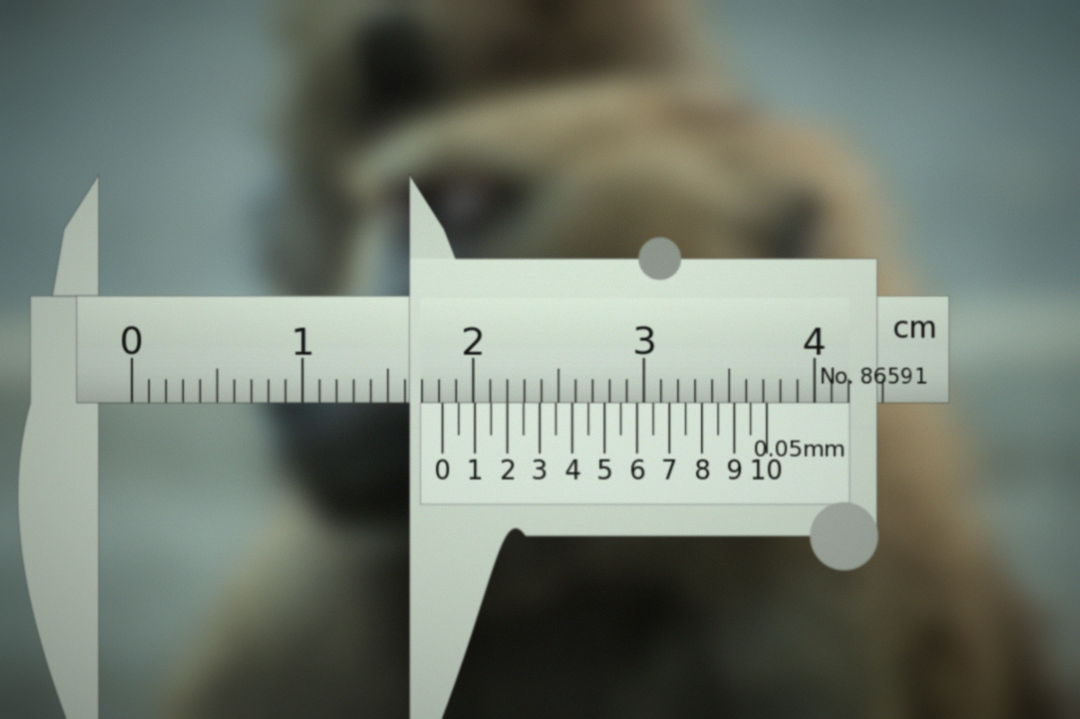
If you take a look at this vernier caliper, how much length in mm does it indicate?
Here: 18.2 mm
